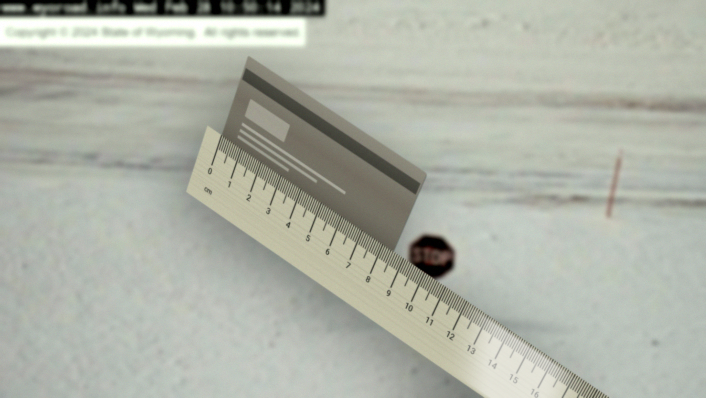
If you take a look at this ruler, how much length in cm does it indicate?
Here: 8.5 cm
